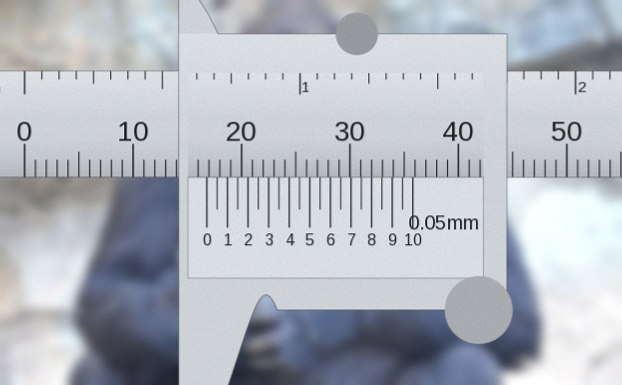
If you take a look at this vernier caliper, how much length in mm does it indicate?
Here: 16.8 mm
